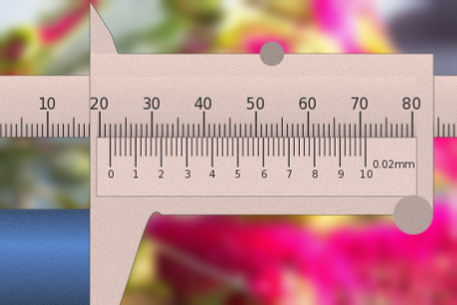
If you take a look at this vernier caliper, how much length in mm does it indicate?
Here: 22.0 mm
